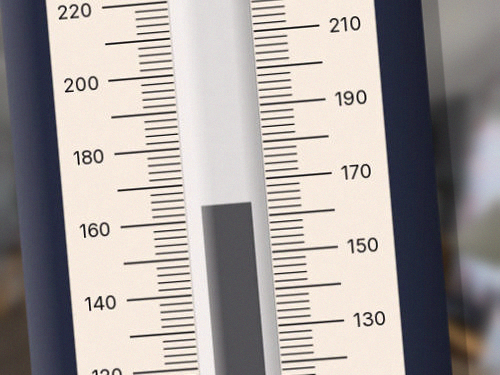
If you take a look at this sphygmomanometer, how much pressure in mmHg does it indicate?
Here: 164 mmHg
